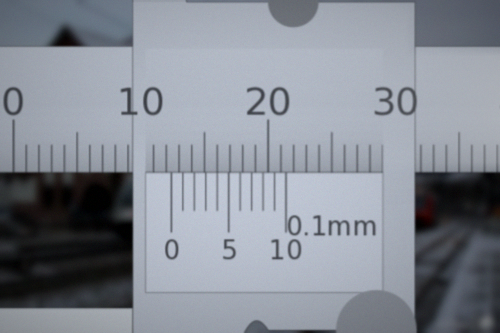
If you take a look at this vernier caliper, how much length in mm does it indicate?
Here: 12.4 mm
